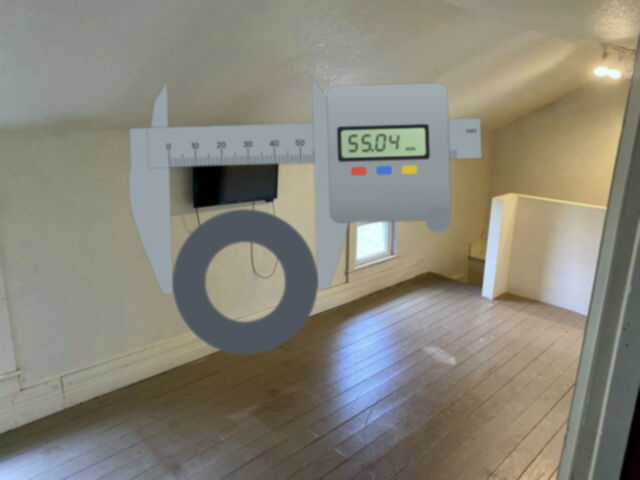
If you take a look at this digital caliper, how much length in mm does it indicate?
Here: 55.04 mm
